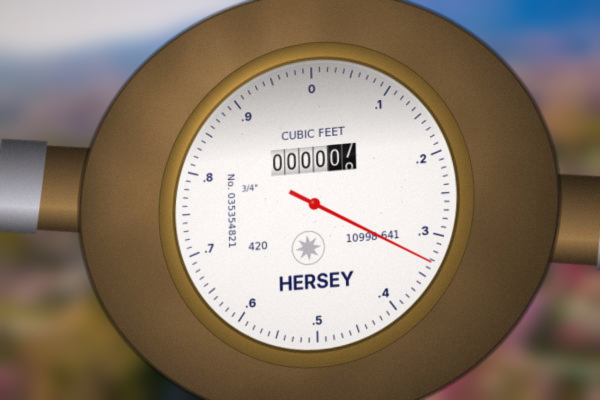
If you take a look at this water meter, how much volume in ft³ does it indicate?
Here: 7.33 ft³
